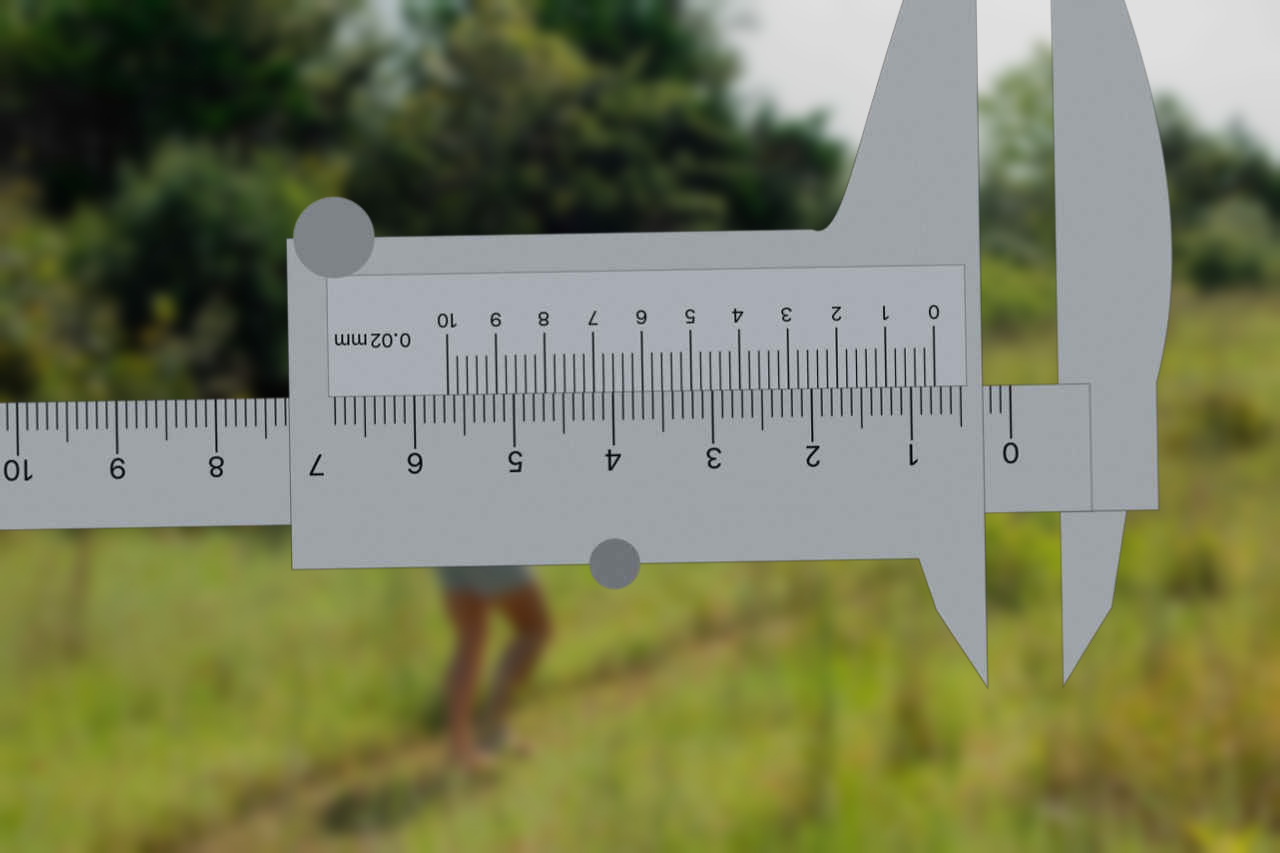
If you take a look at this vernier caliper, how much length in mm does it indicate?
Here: 7.6 mm
